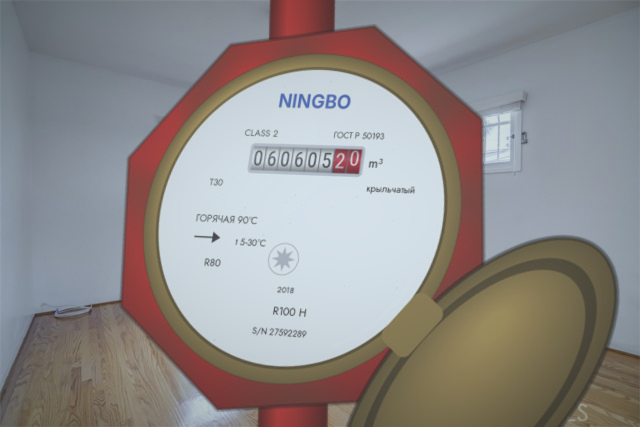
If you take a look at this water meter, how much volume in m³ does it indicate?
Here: 60605.20 m³
